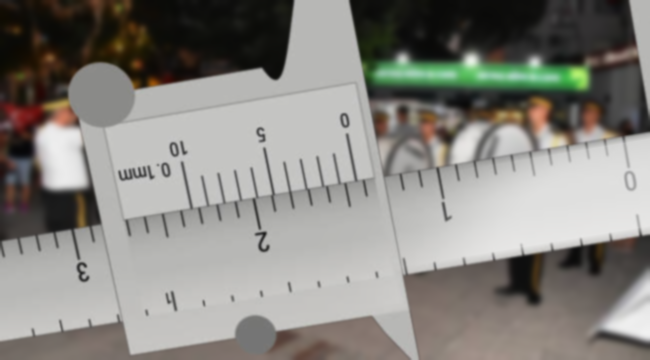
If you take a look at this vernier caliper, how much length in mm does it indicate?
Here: 14.4 mm
